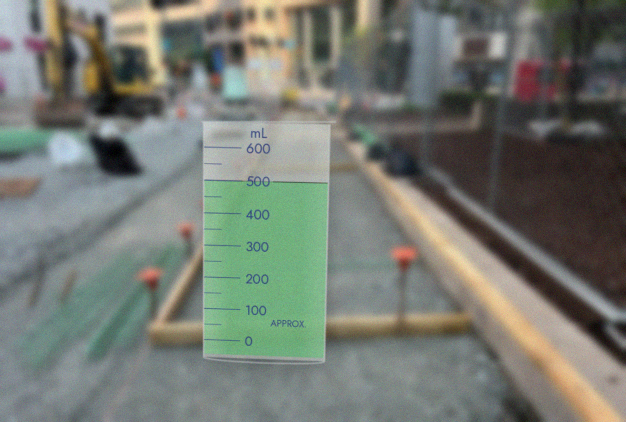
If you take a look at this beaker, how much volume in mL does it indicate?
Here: 500 mL
